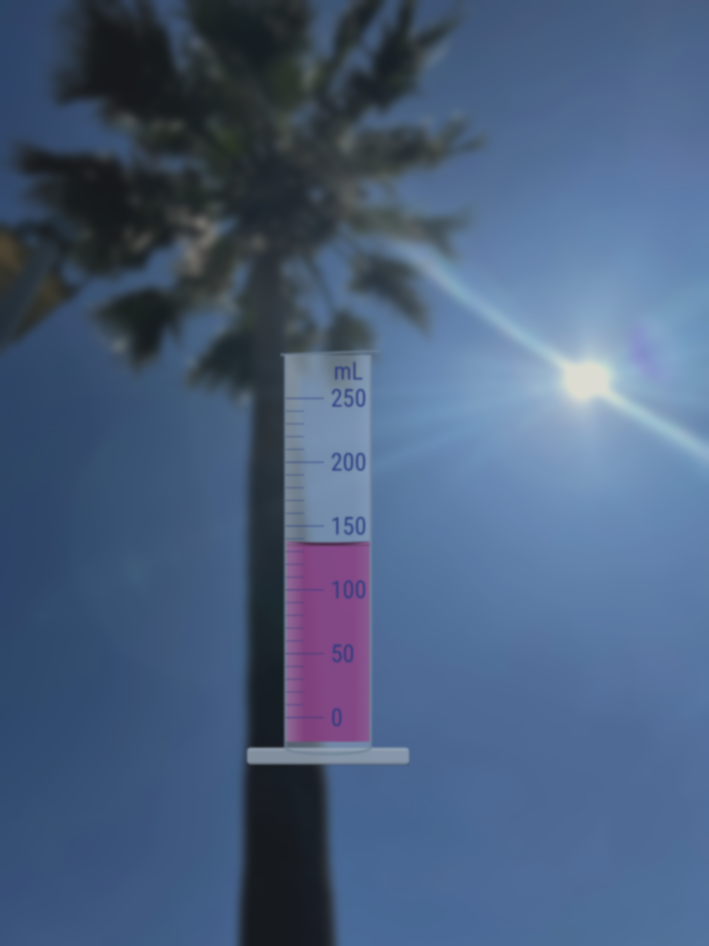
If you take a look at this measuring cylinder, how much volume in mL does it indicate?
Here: 135 mL
